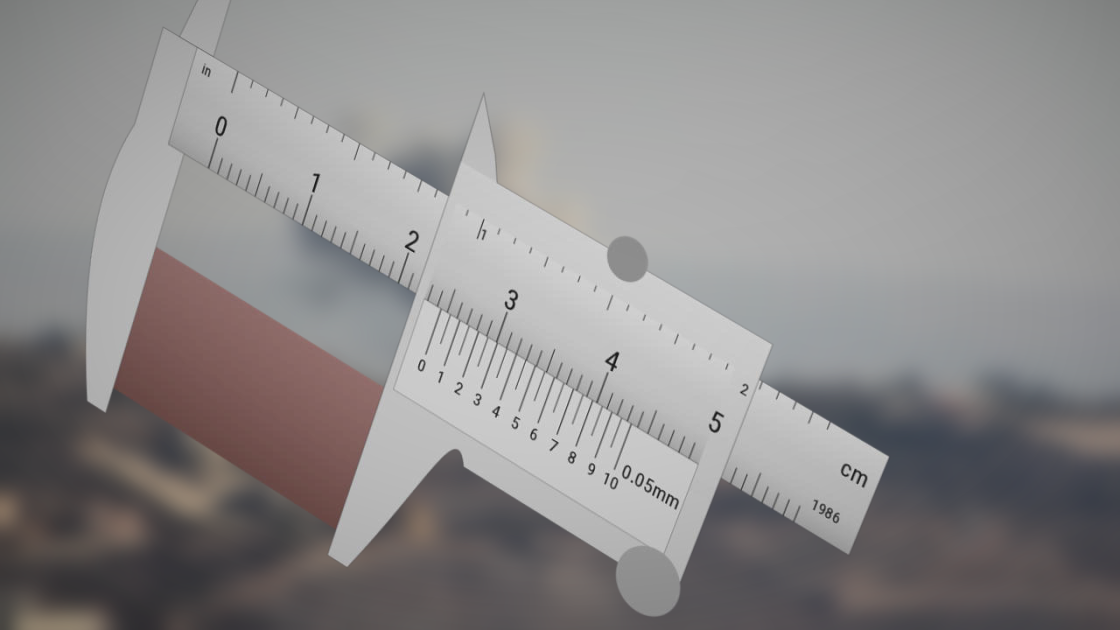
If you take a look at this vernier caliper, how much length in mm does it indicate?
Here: 24.4 mm
